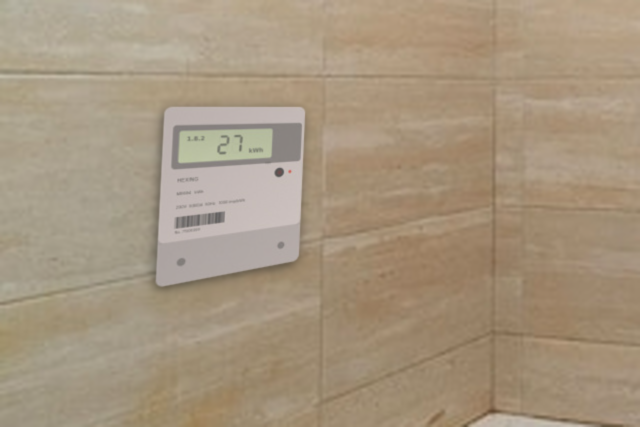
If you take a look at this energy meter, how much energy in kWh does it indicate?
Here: 27 kWh
